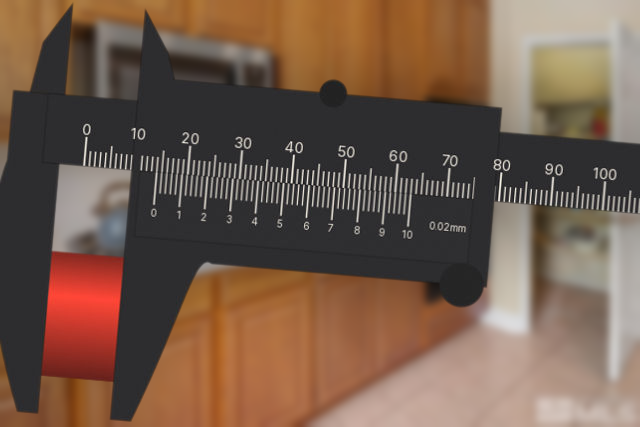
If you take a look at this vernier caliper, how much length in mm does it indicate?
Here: 14.0 mm
